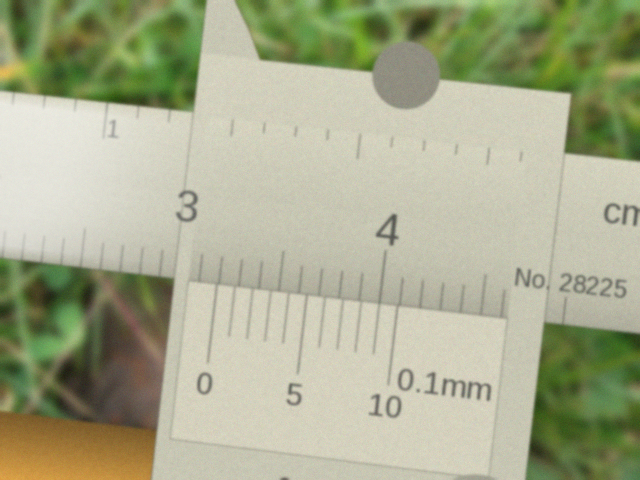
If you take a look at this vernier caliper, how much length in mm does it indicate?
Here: 31.9 mm
